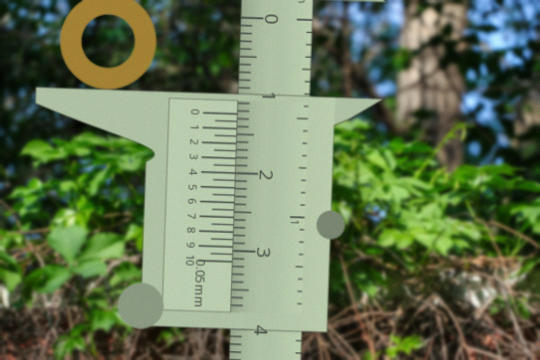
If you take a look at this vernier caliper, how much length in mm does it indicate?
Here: 12.4 mm
